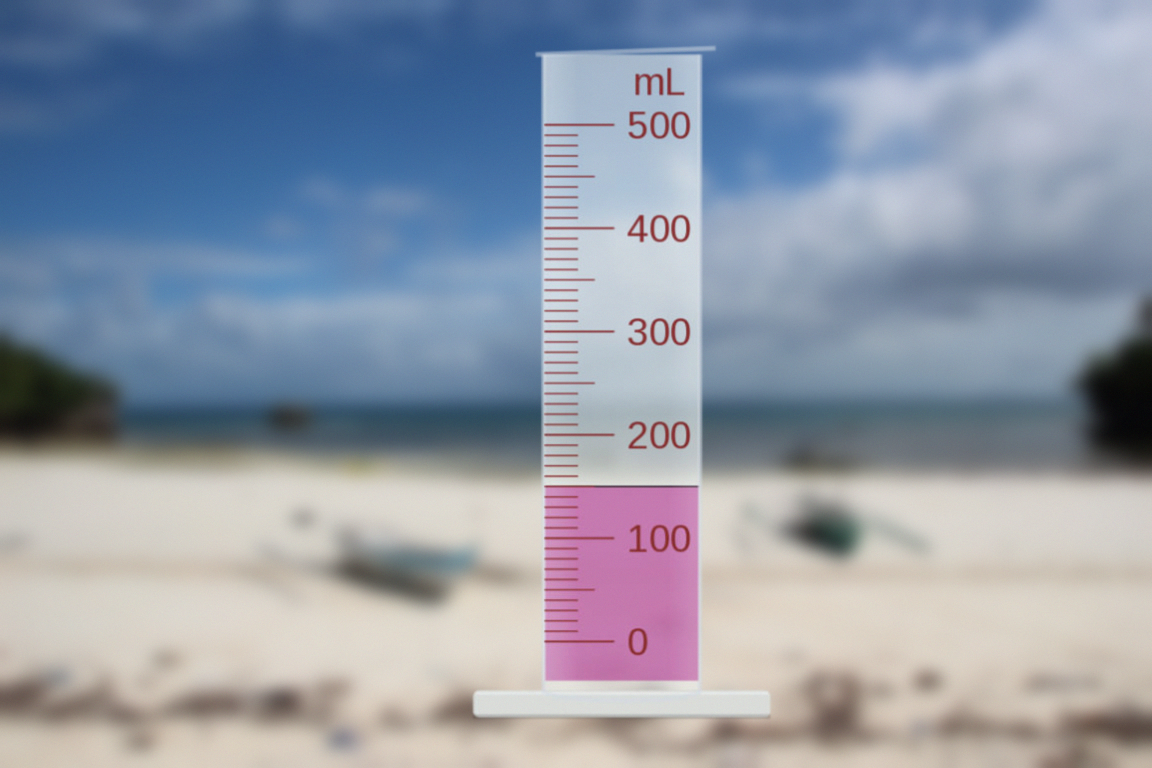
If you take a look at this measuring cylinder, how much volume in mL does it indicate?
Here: 150 mL
